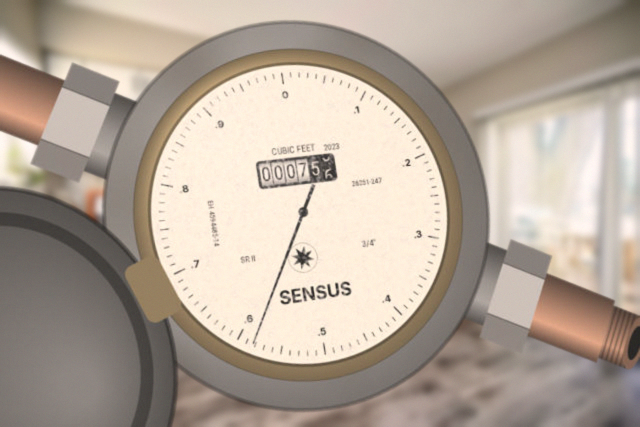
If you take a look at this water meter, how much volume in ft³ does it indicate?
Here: 755.58 ft³
